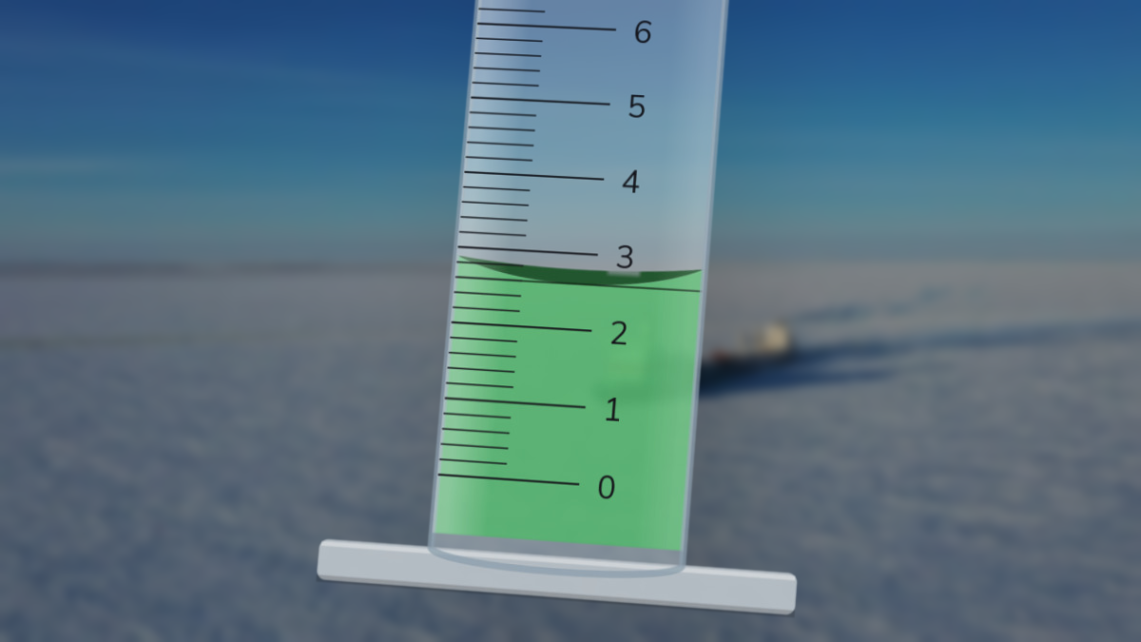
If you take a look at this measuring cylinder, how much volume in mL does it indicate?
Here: 2.6 mL
